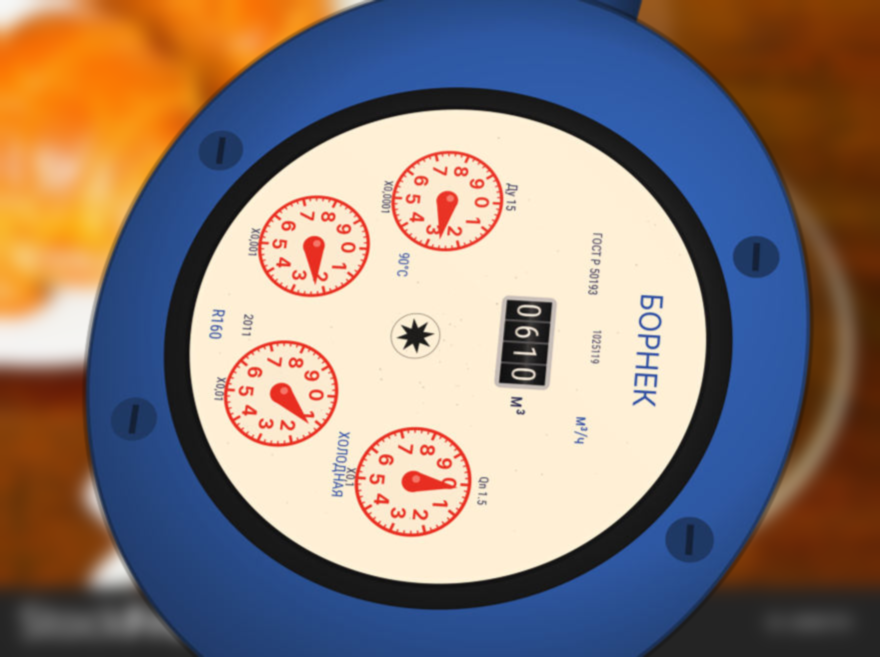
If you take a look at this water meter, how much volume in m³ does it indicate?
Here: 610.0122 m³
